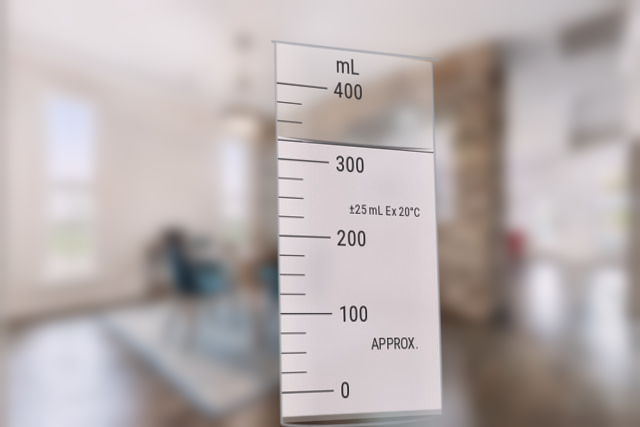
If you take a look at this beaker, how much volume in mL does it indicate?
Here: 325 mL
